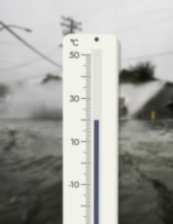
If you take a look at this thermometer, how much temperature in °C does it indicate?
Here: 20 °C
